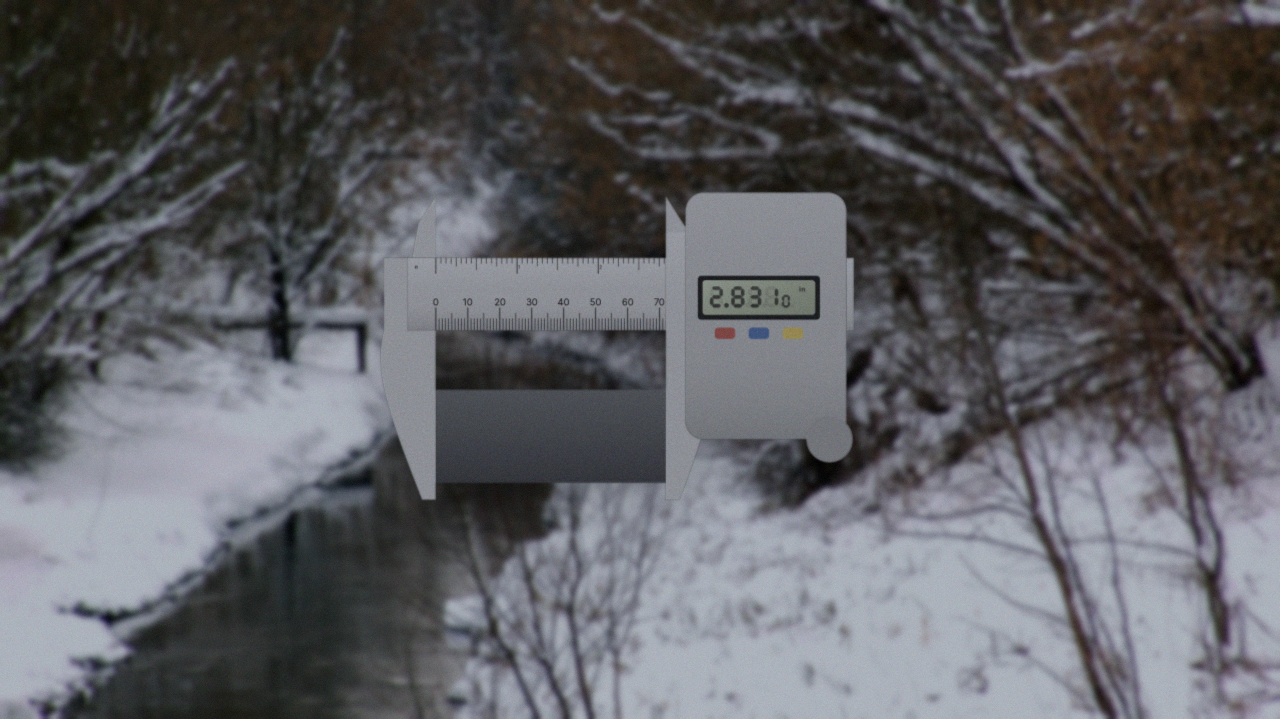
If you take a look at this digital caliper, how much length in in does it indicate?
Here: 2.8310 in
